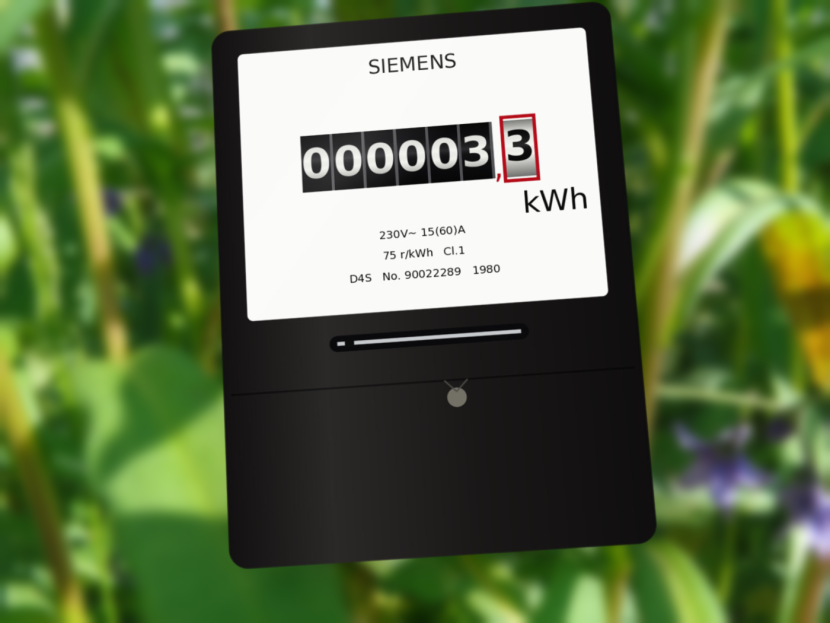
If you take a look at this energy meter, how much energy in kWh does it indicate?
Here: 3.3 kWh
